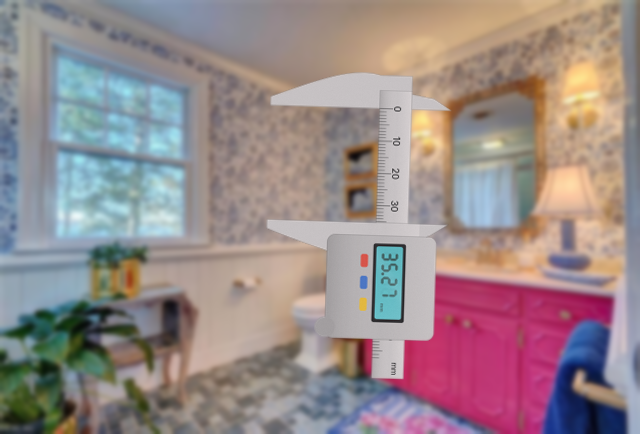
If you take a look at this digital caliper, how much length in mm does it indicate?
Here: 35.27 mm
